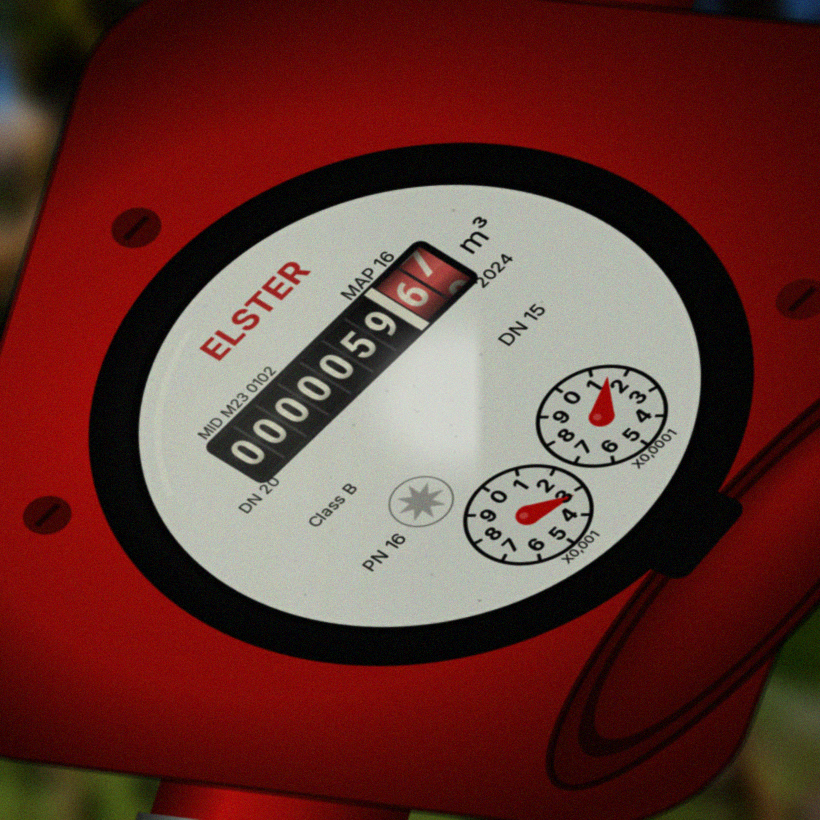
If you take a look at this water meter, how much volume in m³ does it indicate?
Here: 59.6731 m³
